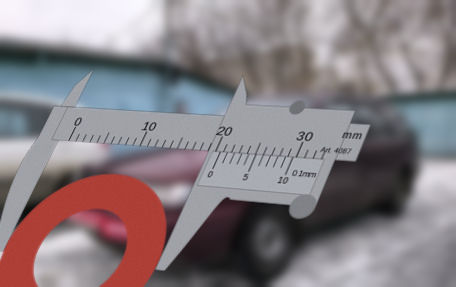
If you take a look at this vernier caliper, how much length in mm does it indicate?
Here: 20.6 mm
